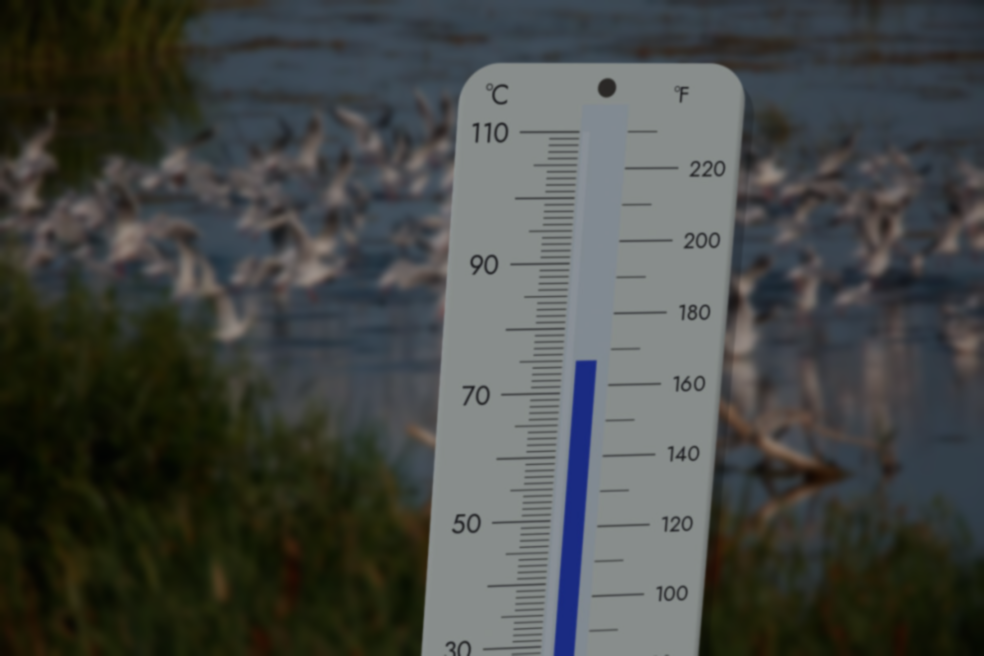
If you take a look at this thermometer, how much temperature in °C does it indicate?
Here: 75 °C
